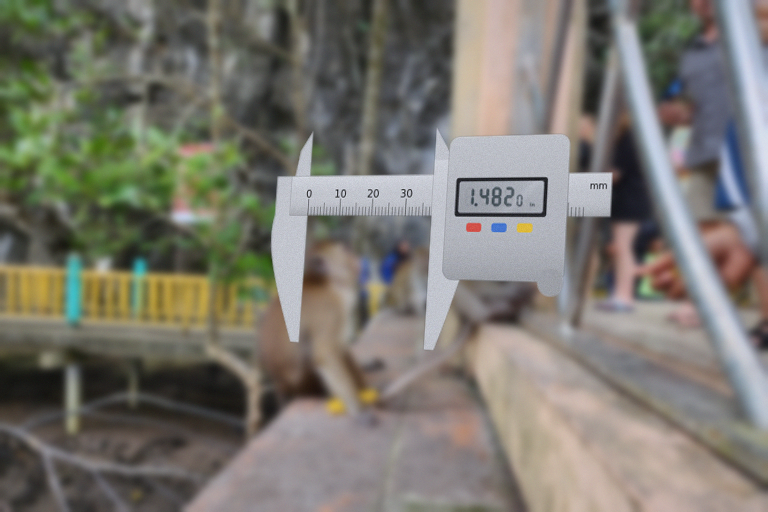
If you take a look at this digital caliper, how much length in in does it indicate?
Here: 1.4820 in
